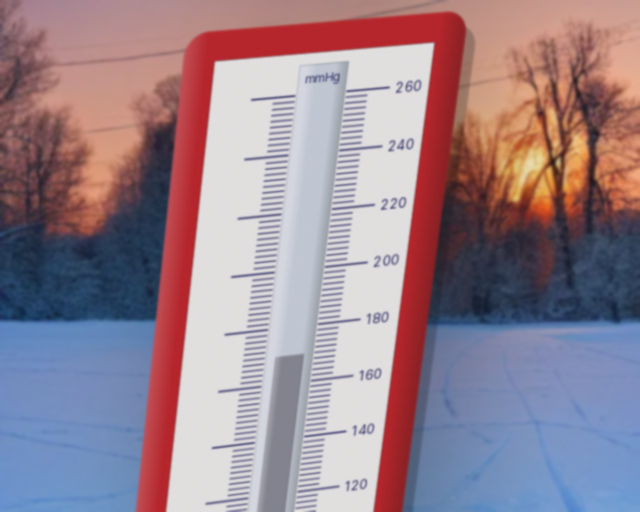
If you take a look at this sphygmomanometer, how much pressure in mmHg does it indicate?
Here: 170 mmHg
